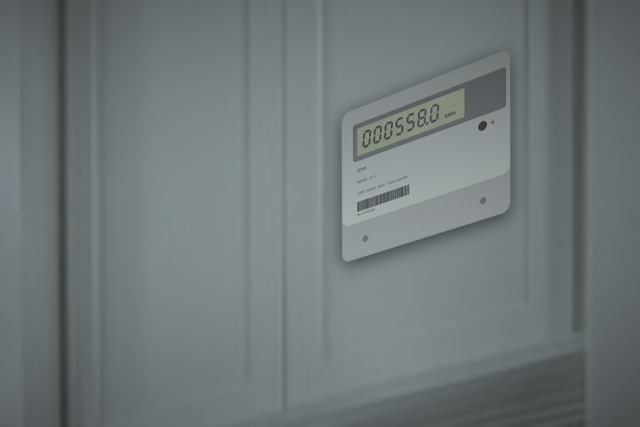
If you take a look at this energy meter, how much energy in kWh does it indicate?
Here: 558.0 kWh
